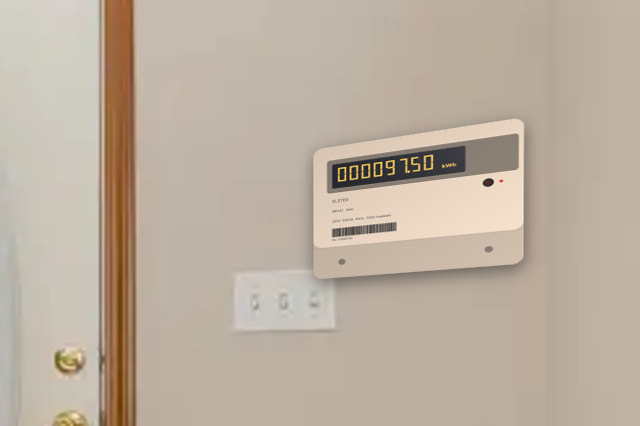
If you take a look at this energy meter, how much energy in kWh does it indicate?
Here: 97.50 kWh
